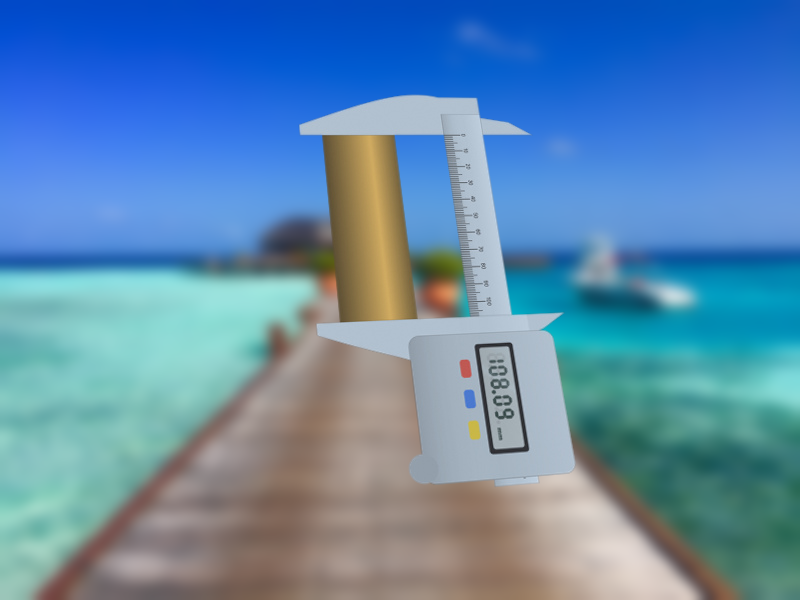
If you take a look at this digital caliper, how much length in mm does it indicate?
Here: 108.09 mm
